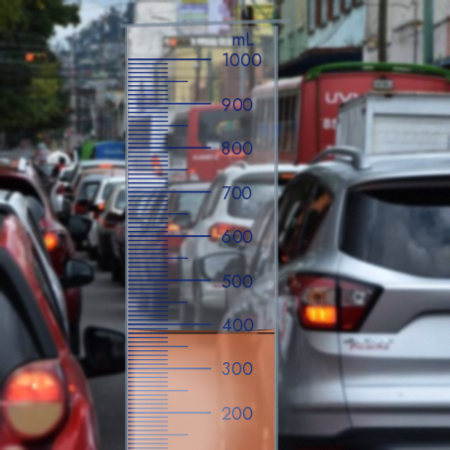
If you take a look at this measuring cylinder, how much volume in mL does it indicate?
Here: 380 mL
